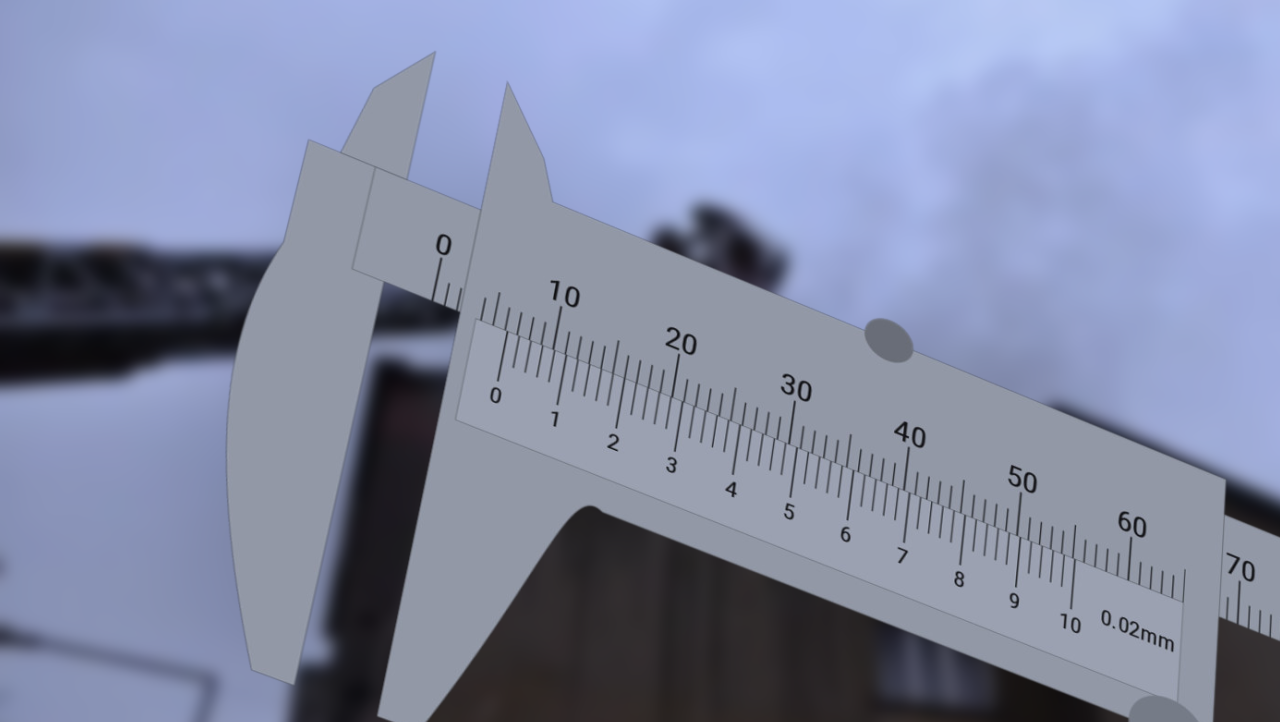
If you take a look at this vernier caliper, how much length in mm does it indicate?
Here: 6.2 mm
